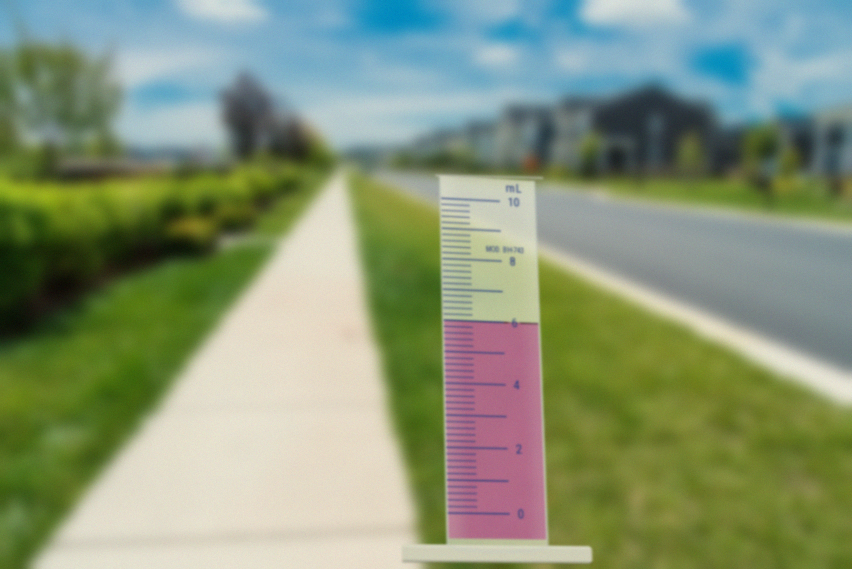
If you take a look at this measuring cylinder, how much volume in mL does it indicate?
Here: 6 mL
